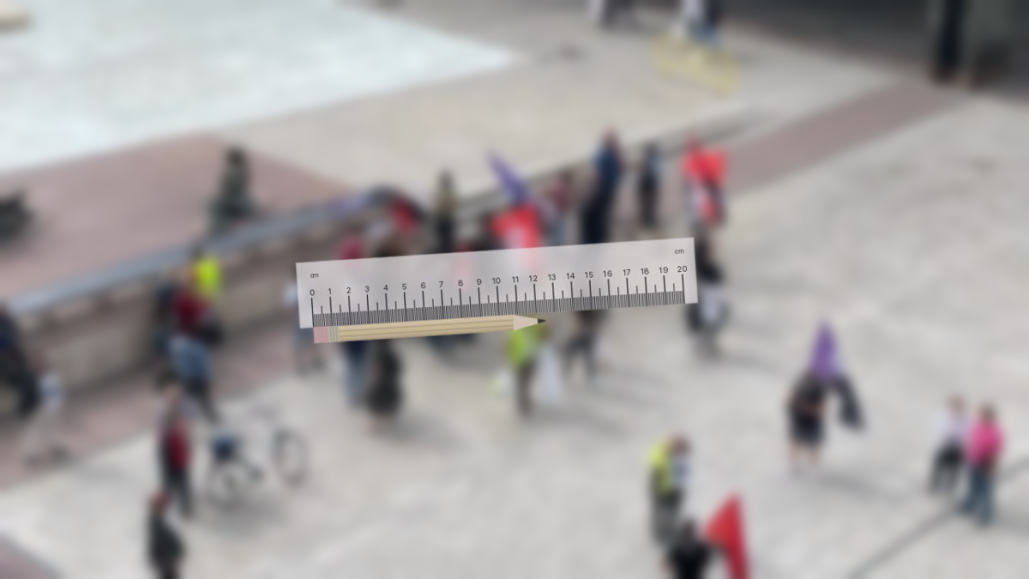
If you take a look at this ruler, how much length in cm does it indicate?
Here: 12.5 cm
